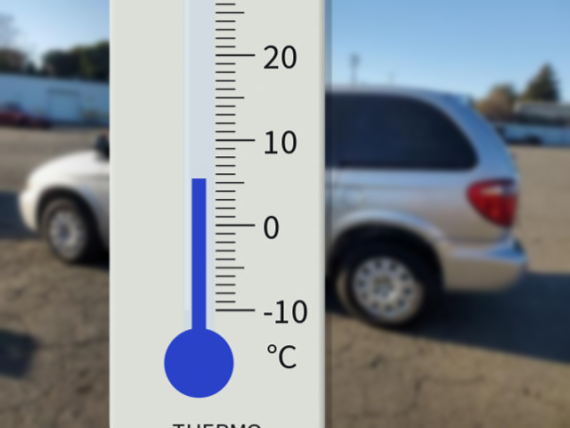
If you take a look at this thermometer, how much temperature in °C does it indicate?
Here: 5.5 °C
